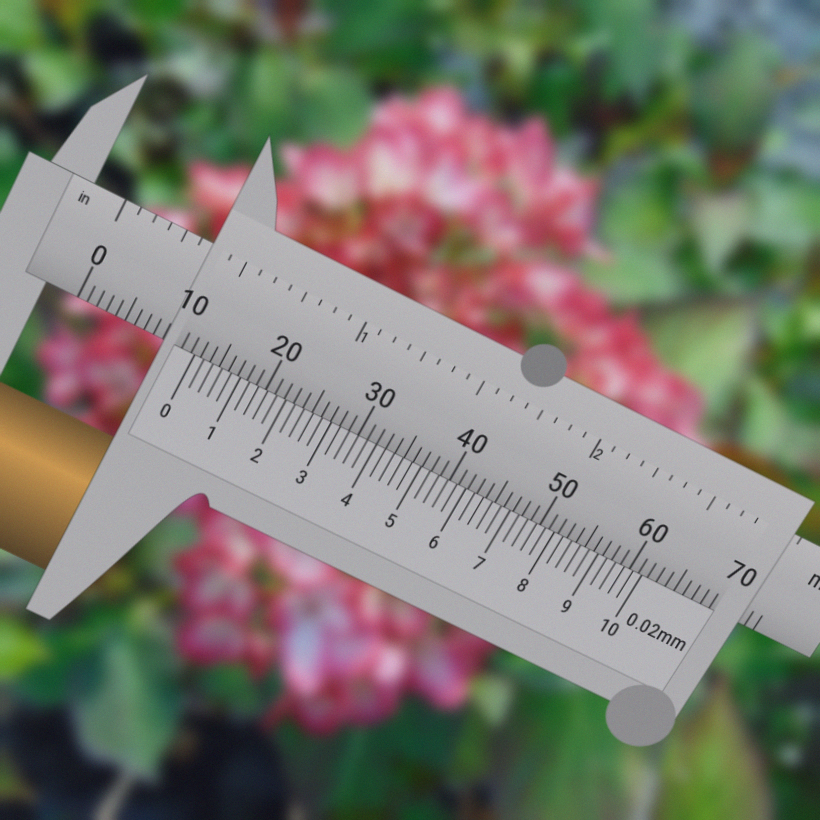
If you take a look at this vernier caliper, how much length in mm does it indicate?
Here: 12.4 mm
